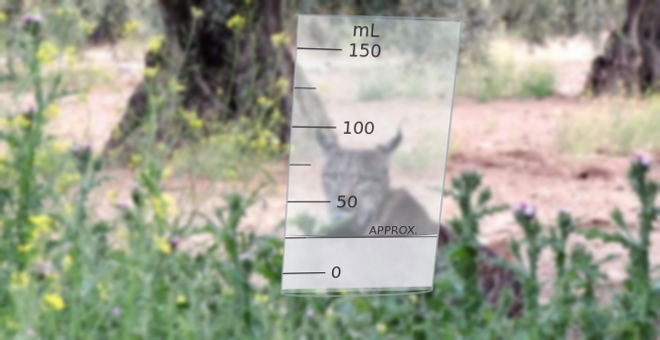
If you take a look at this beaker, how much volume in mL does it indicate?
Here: 25 mL
